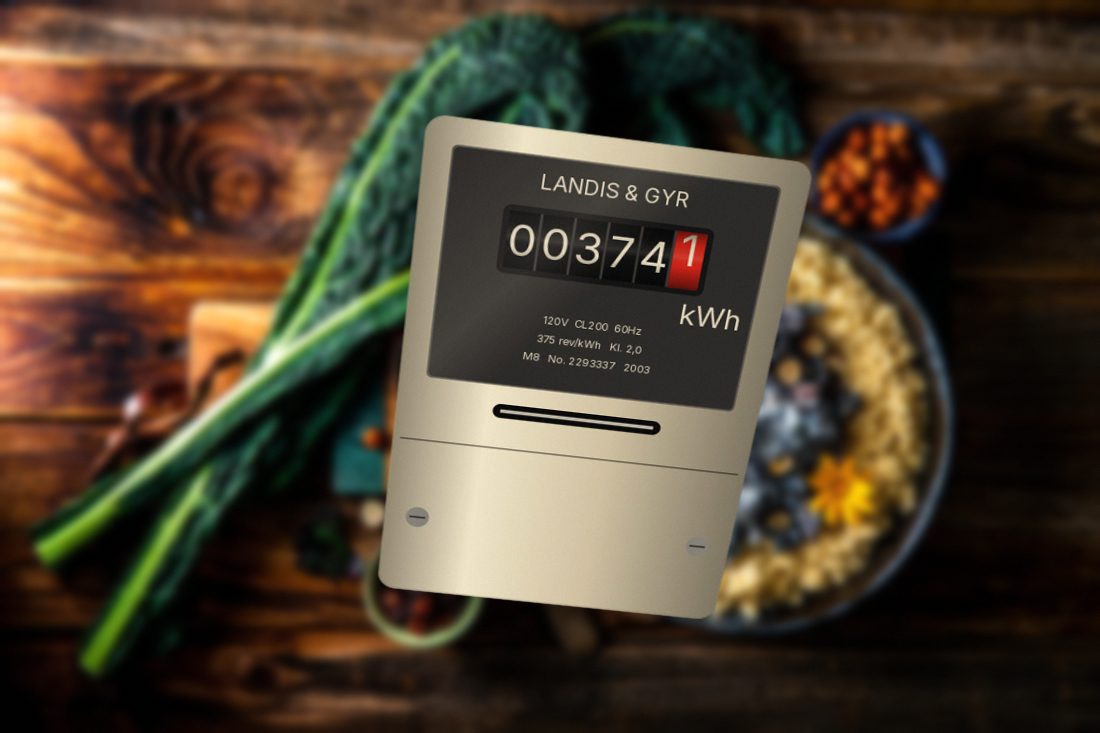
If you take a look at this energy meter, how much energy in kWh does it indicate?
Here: 374.1 kWh
